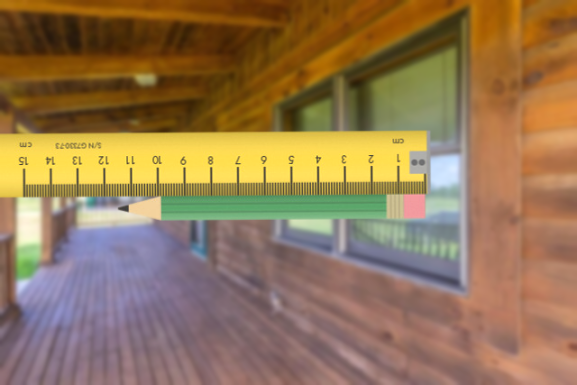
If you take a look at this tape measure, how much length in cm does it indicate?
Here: 11.5 cm
